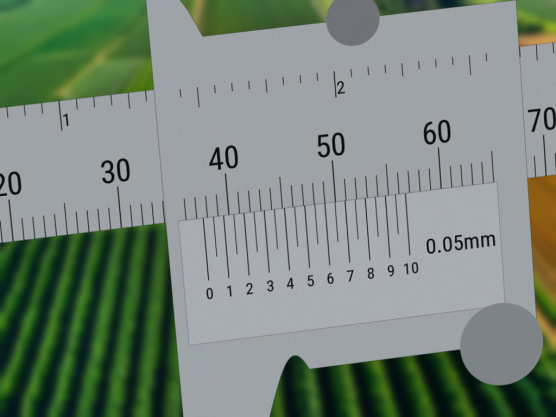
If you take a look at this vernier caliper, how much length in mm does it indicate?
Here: 37.6 mm
